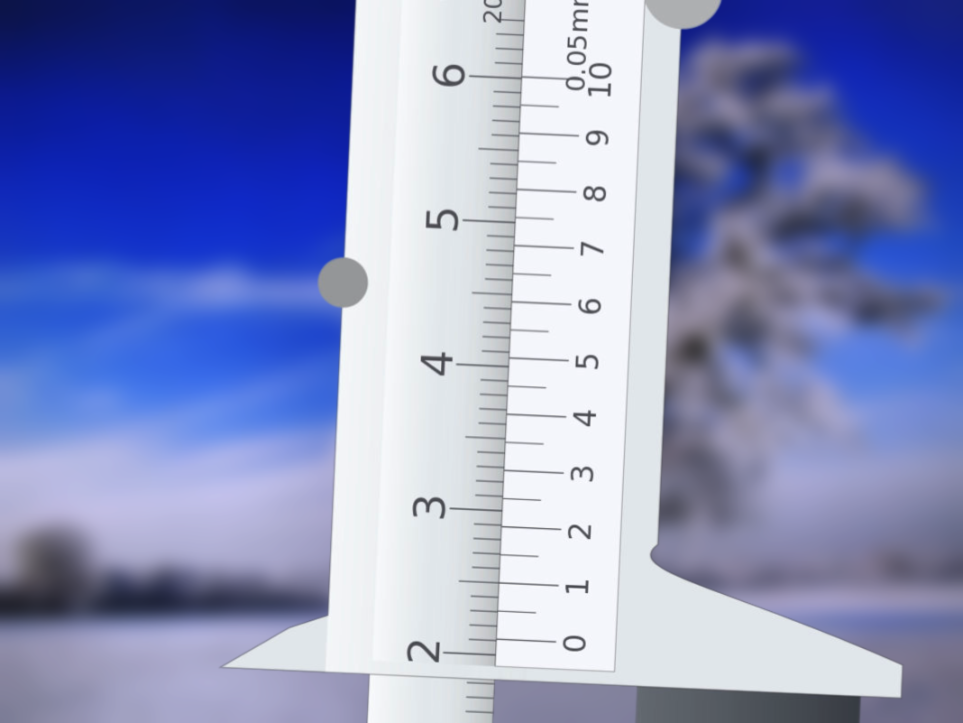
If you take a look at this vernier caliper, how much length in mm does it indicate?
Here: 21.1 mm
